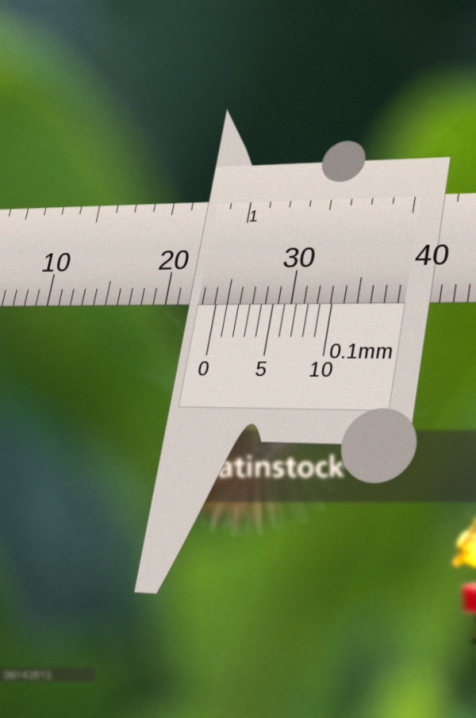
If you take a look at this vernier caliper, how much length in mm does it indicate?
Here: 24.1 mm
